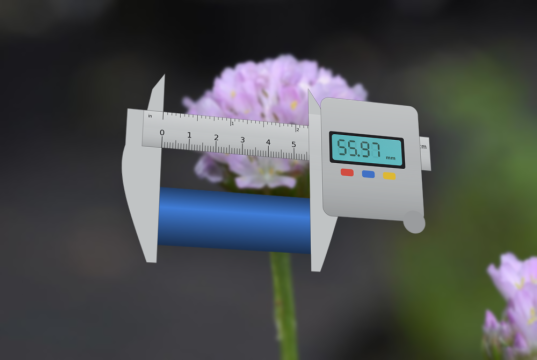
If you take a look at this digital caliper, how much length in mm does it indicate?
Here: 55.97 mm
